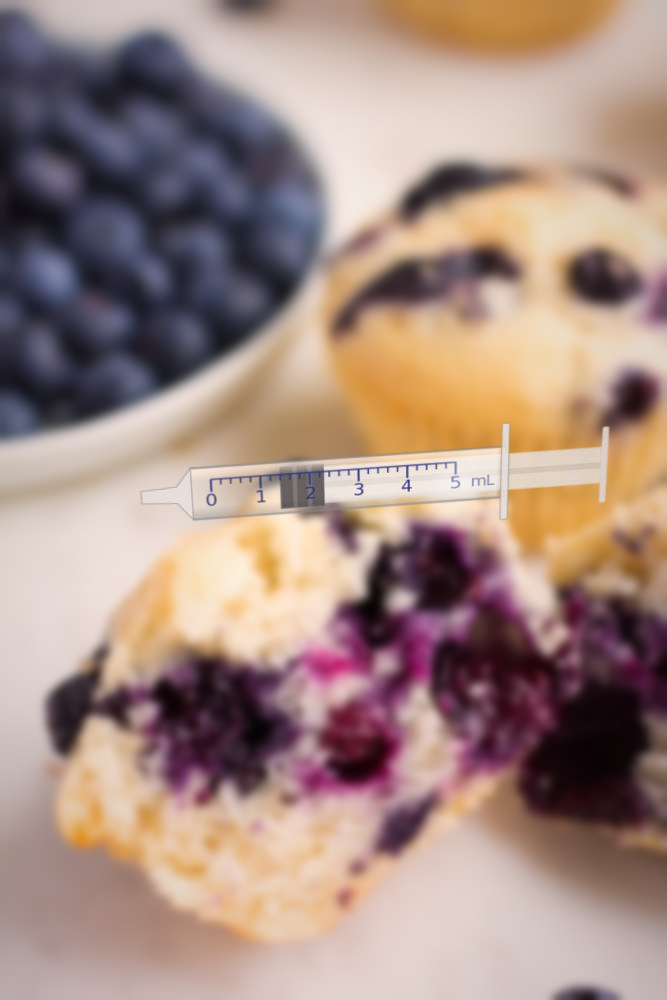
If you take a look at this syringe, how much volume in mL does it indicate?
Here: 1.4 mL
